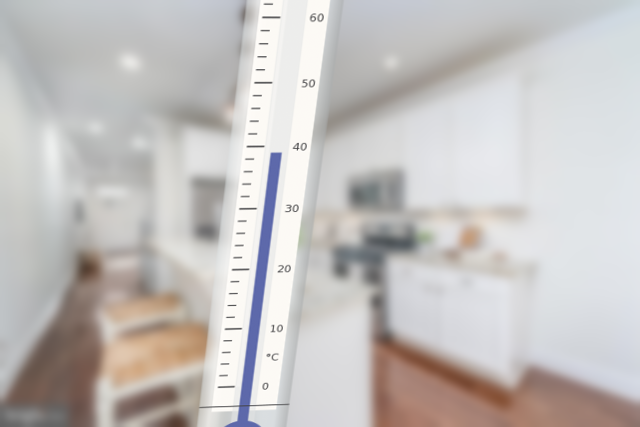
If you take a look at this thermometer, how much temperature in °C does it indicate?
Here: 39 °C
